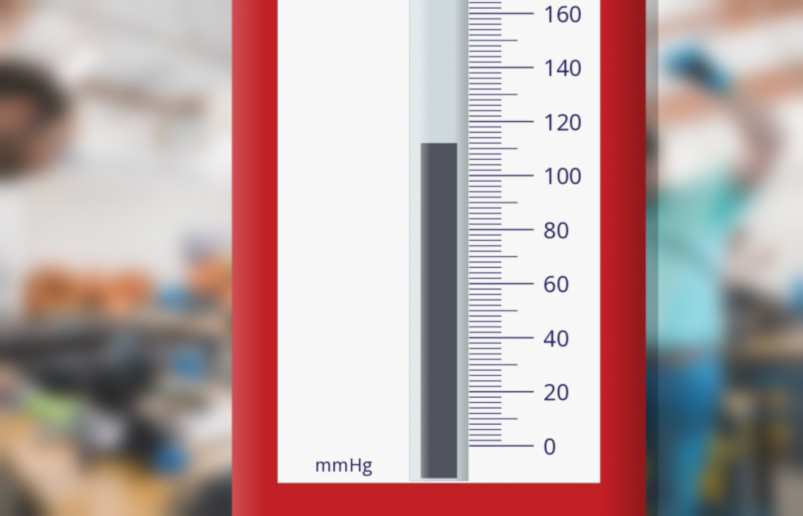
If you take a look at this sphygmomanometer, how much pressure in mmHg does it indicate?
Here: 112 mmHg
